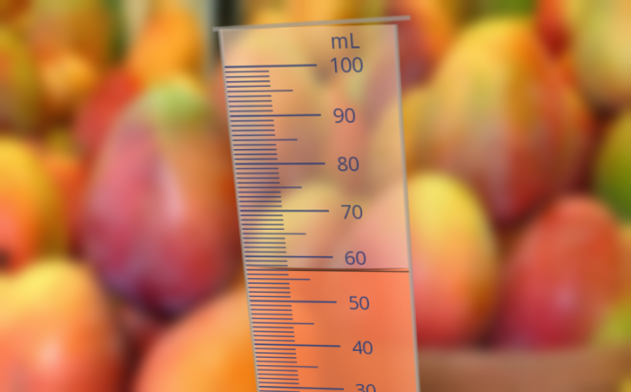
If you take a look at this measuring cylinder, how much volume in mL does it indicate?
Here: 57 mL
